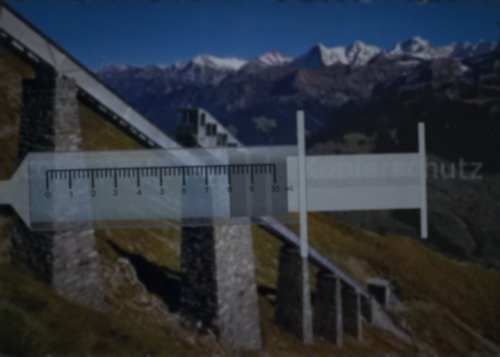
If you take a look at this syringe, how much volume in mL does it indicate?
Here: 8 mL
